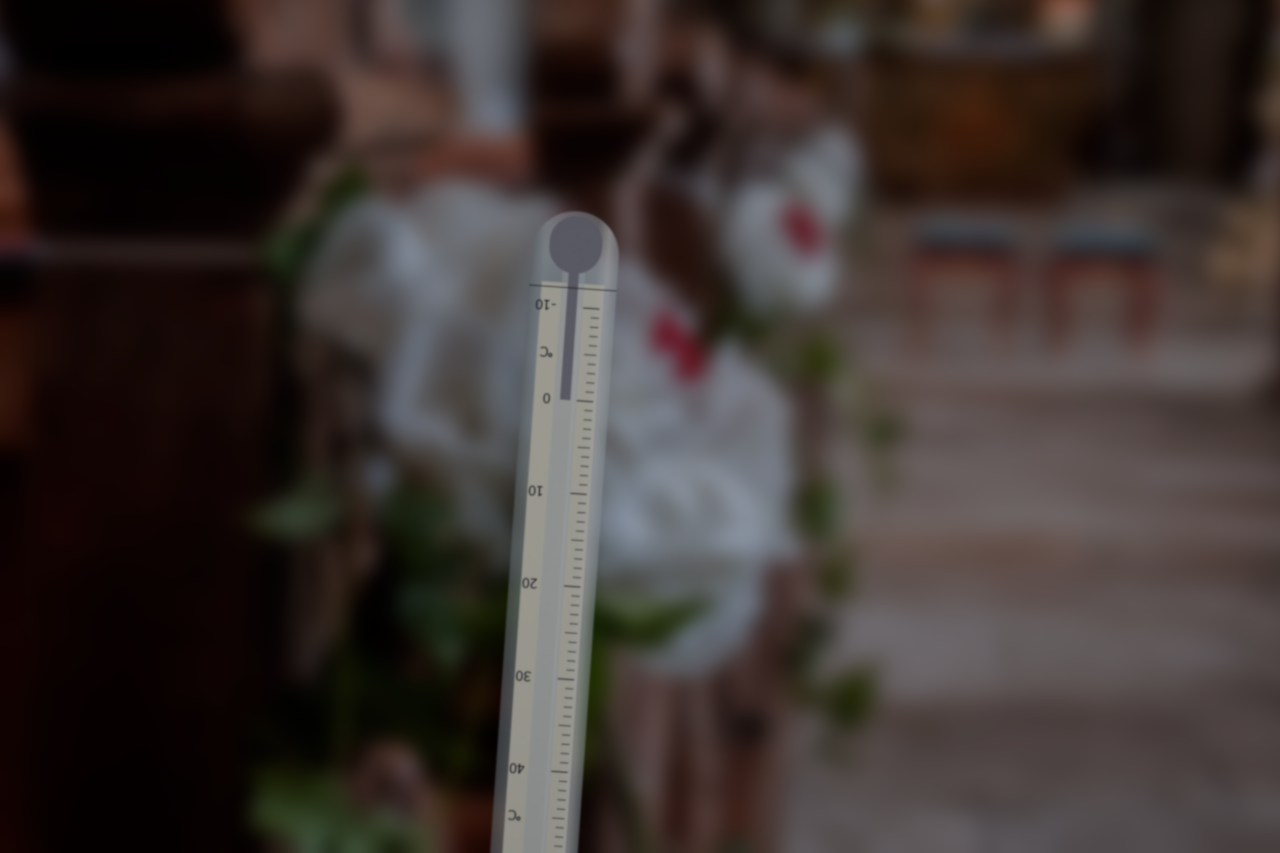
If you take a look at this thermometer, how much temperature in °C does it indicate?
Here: 0 °C
